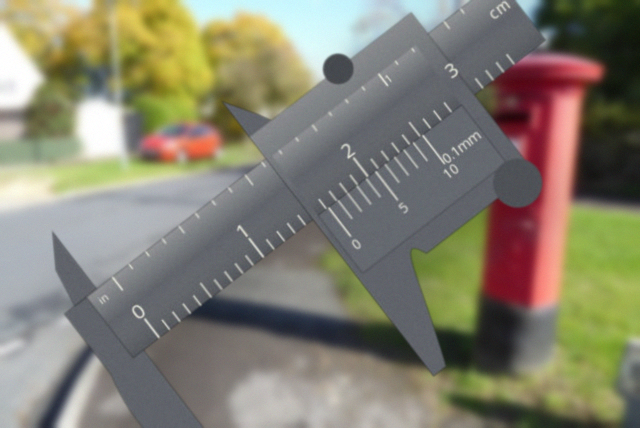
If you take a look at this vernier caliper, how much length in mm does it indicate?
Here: 16.2 mm
